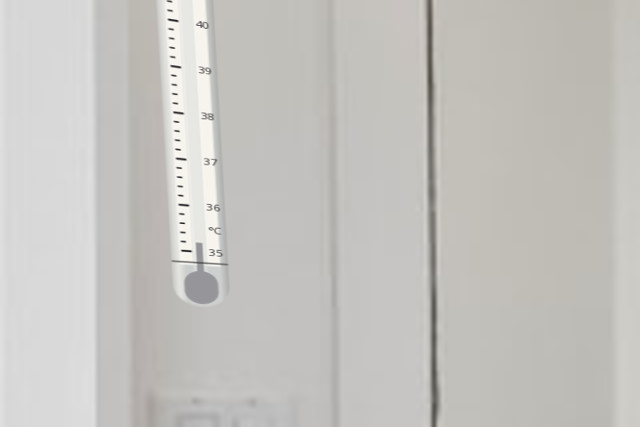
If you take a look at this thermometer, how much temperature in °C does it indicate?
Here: 35.2 °C
